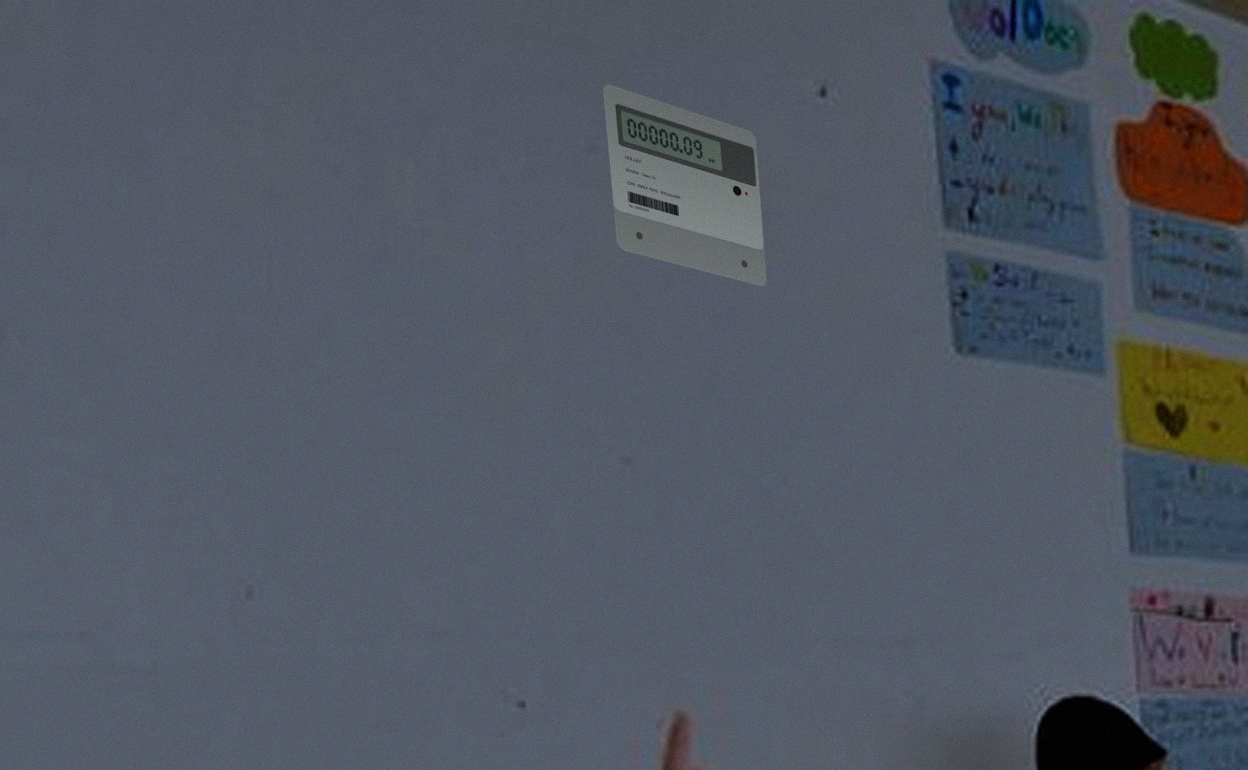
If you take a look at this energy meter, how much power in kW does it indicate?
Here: 0.09 kW
